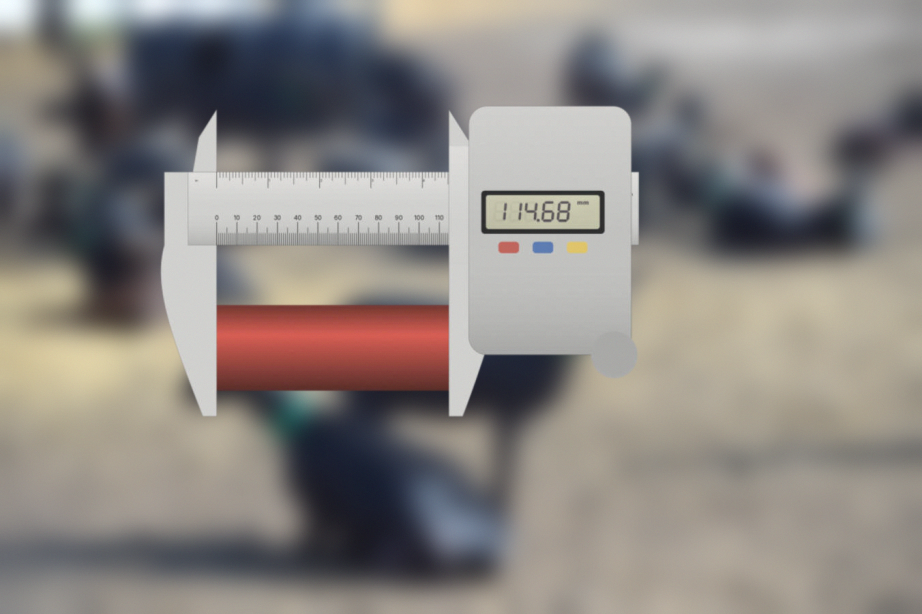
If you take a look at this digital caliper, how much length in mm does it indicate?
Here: 114.68 mm
